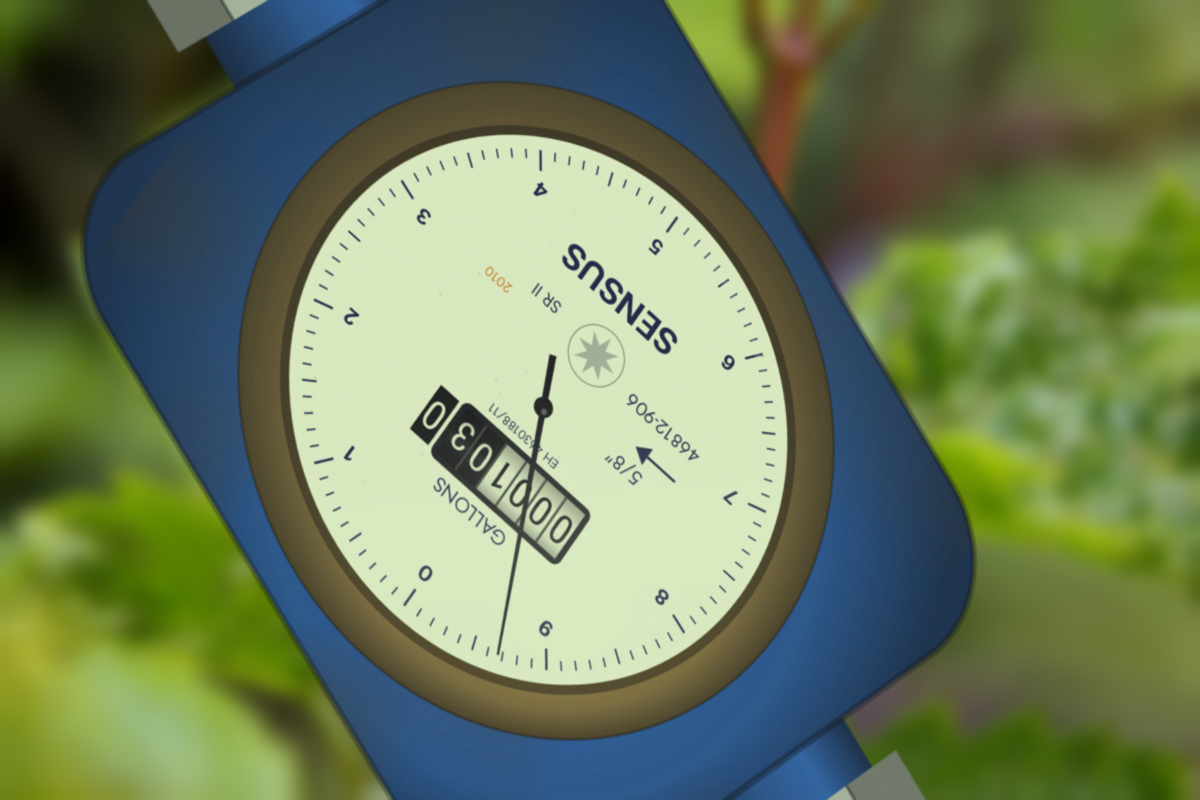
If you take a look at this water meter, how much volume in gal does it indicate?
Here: 1029.3 gal
